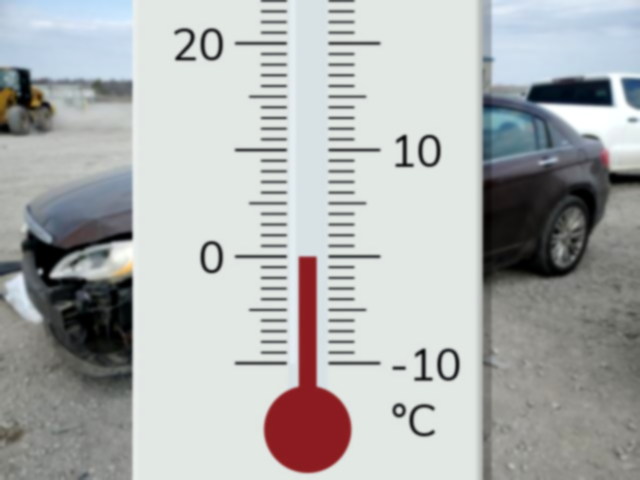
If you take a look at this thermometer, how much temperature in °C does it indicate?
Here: 0 °C
